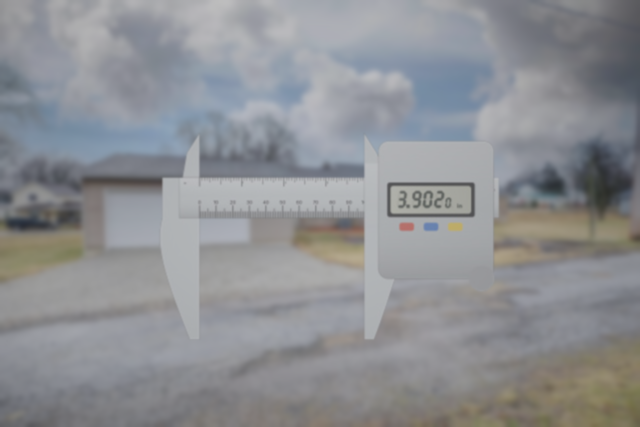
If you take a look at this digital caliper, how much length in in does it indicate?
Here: 3.9020 in
